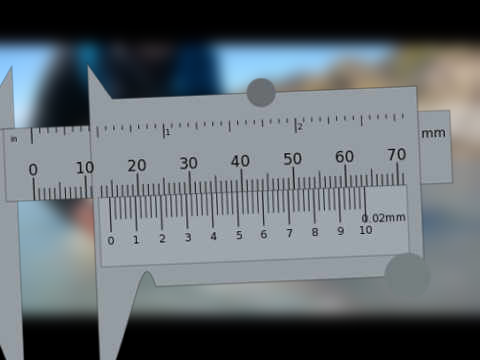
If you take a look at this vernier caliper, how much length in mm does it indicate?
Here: 14.5 mm
